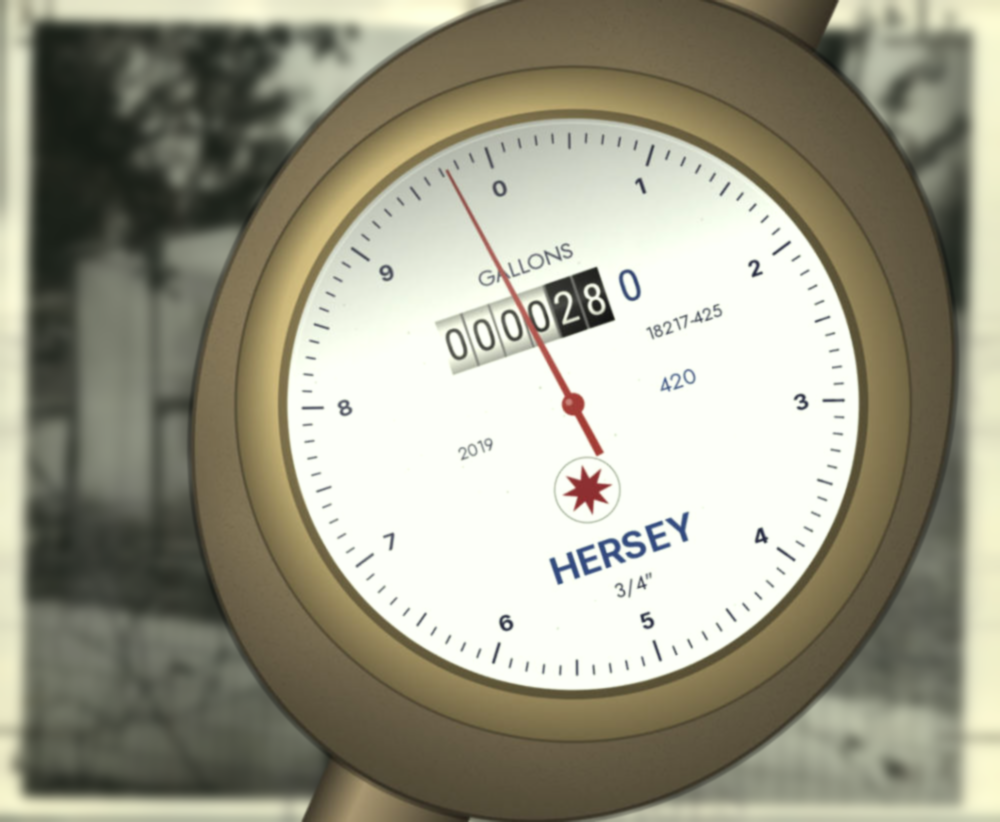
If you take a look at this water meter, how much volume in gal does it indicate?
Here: 279.7 gal
